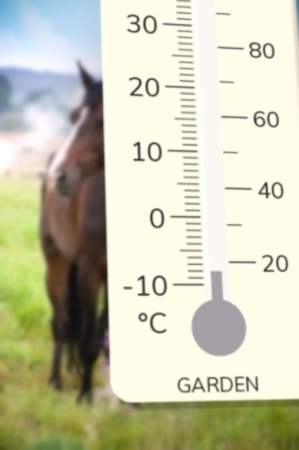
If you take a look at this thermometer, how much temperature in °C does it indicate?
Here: -8 °C
